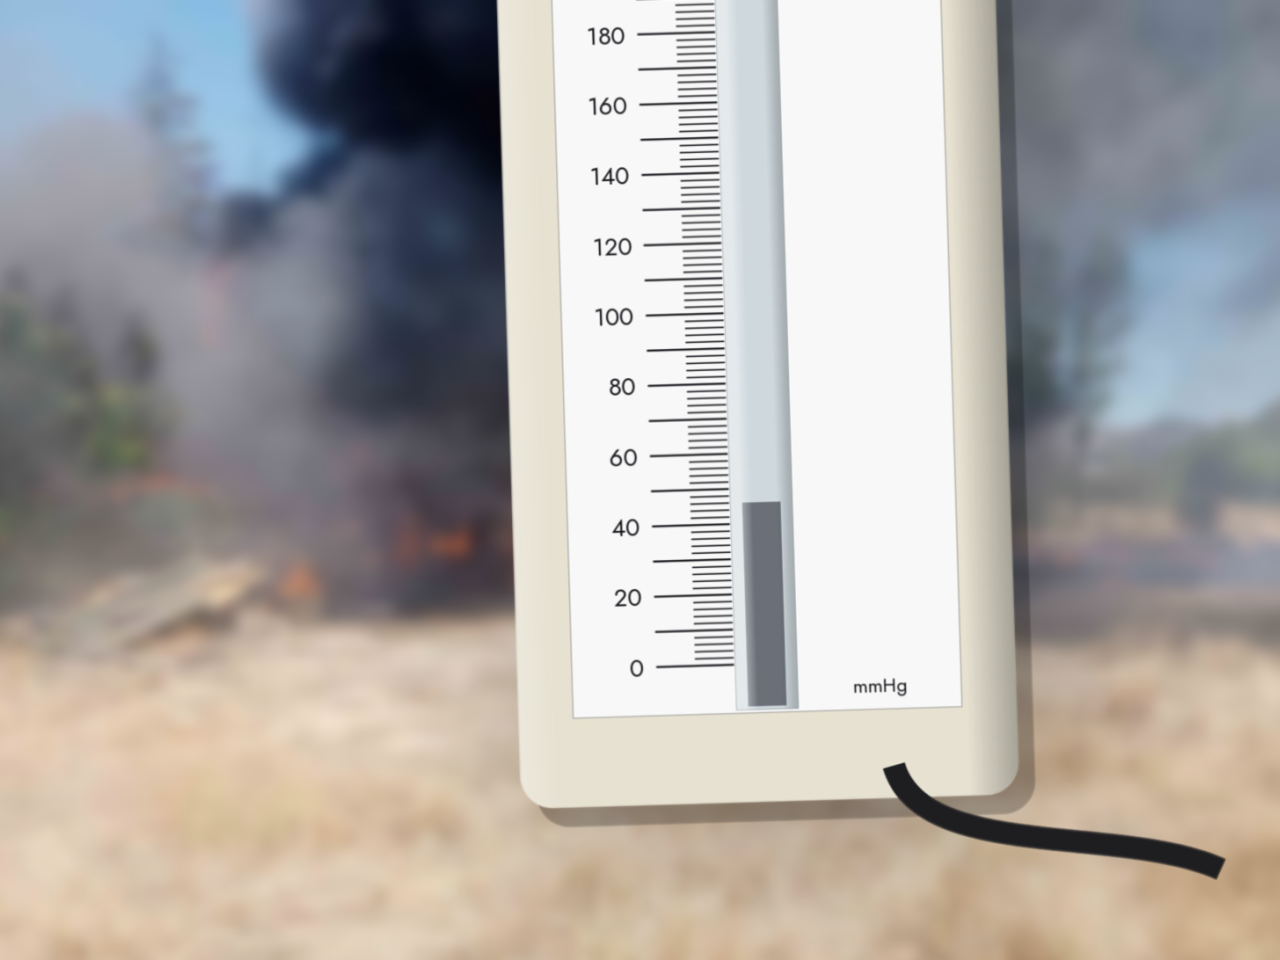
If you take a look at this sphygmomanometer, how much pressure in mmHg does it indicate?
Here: 46 mmHg
